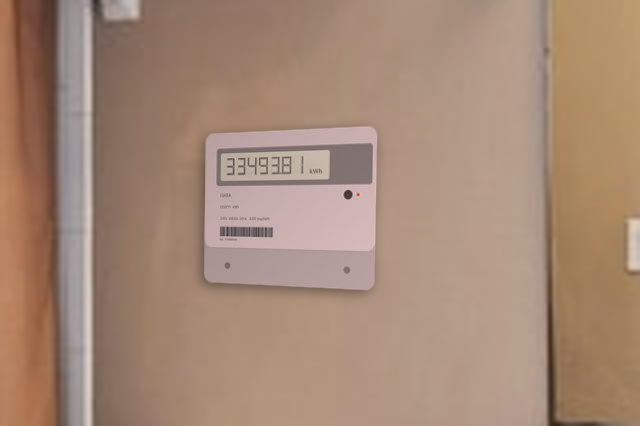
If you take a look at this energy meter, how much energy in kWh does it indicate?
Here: 33493.81 kWh
